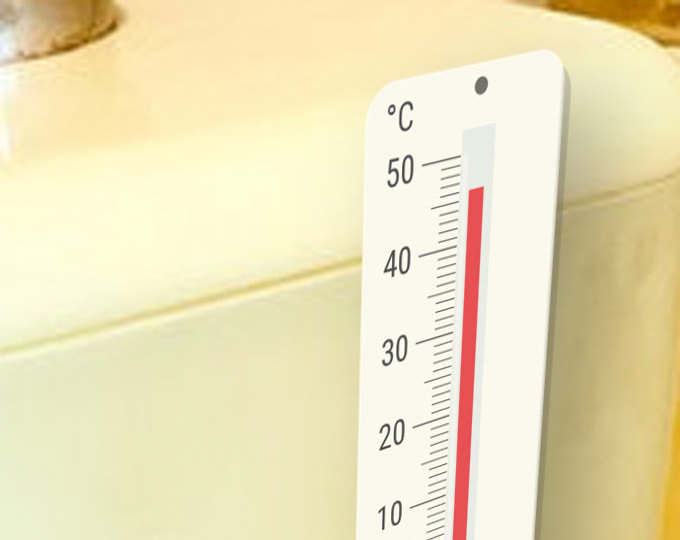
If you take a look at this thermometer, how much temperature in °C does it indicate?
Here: 46 °C
